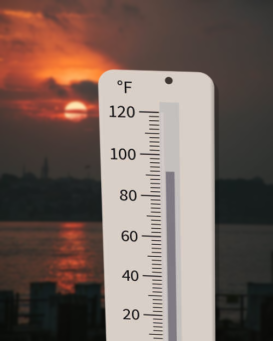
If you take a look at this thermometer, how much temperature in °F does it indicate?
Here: 92 °F
